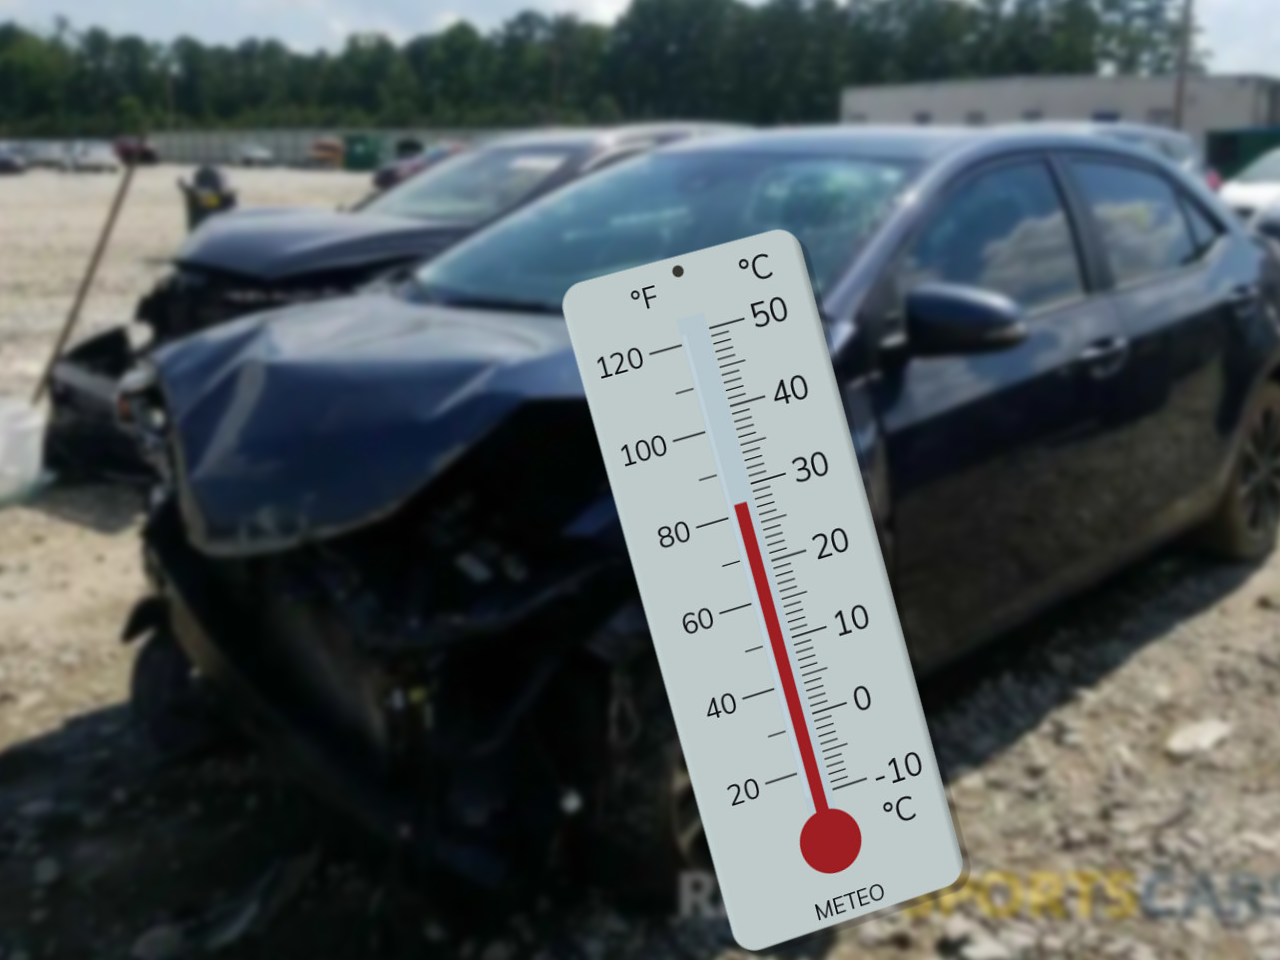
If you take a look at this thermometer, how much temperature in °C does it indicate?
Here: 28 °C
